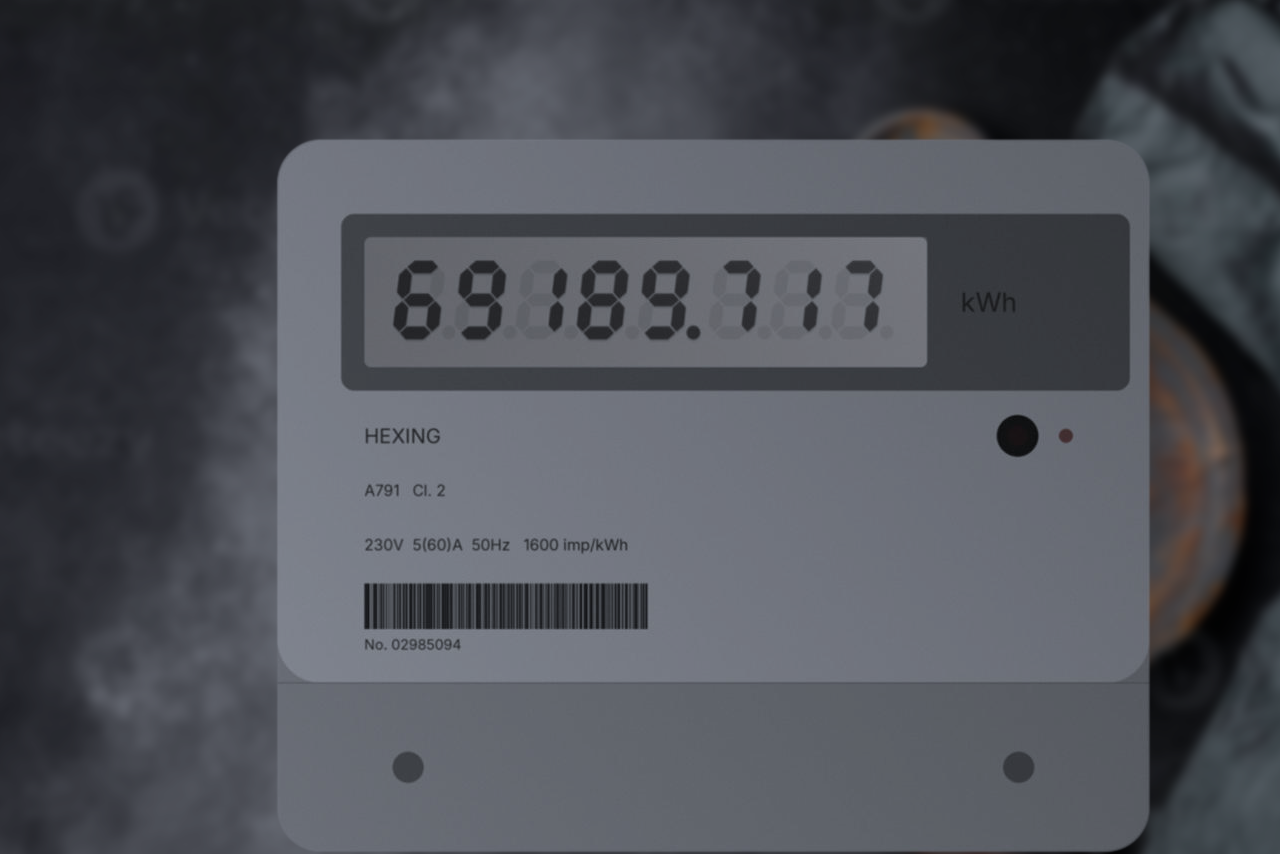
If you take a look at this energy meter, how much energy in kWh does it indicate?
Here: 69189.717 kWh
